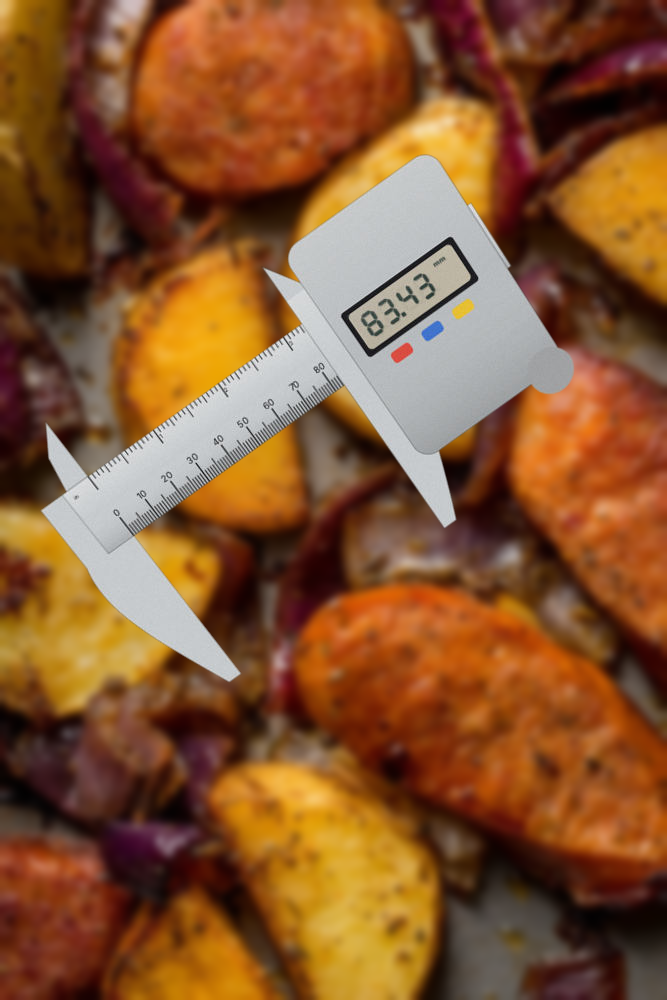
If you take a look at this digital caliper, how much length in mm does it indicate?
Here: 83.43 mm
